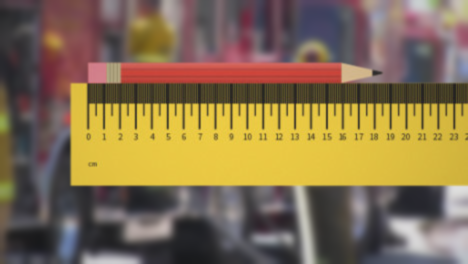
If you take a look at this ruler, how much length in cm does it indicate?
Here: 18.5 cm
